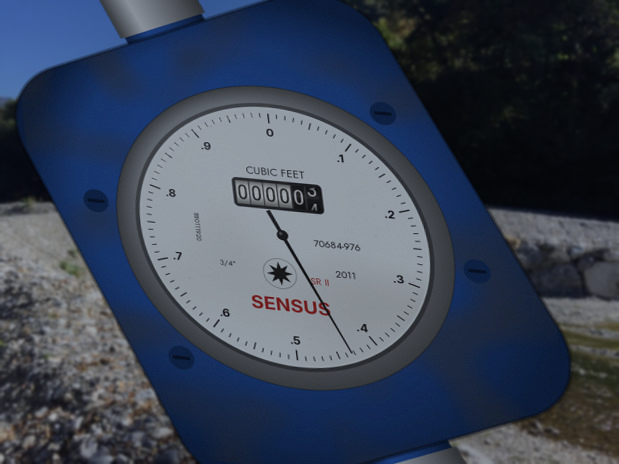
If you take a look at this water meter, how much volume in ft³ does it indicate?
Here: 3.43 ft³
